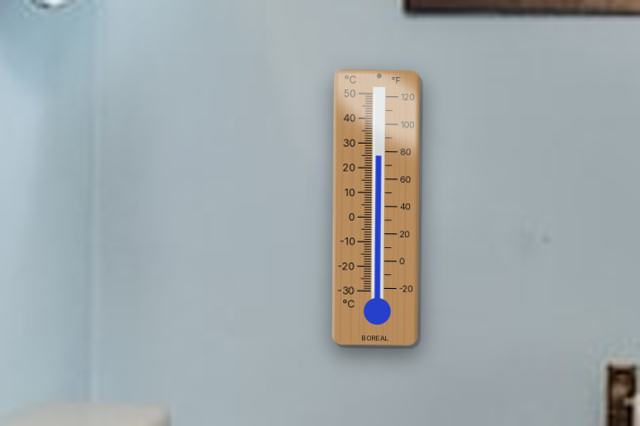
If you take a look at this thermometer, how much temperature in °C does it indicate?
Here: 25 °C
